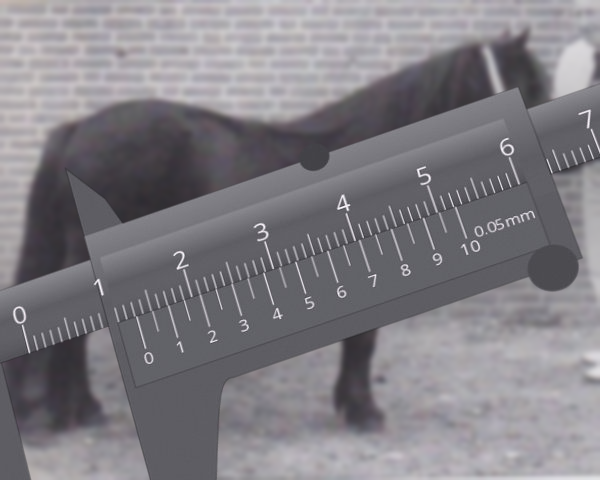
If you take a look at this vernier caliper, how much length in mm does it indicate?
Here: 13.2 mm
